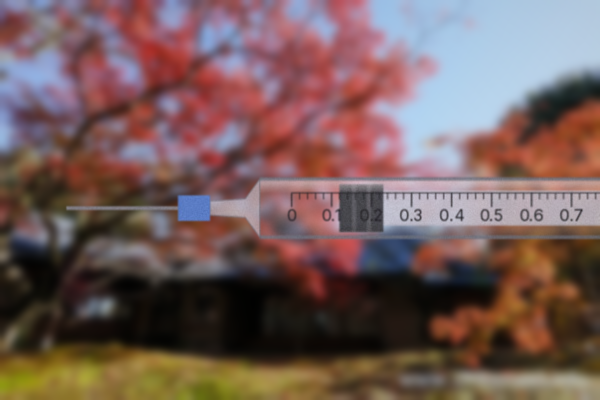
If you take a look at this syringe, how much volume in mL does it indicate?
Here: 0.12 mL
